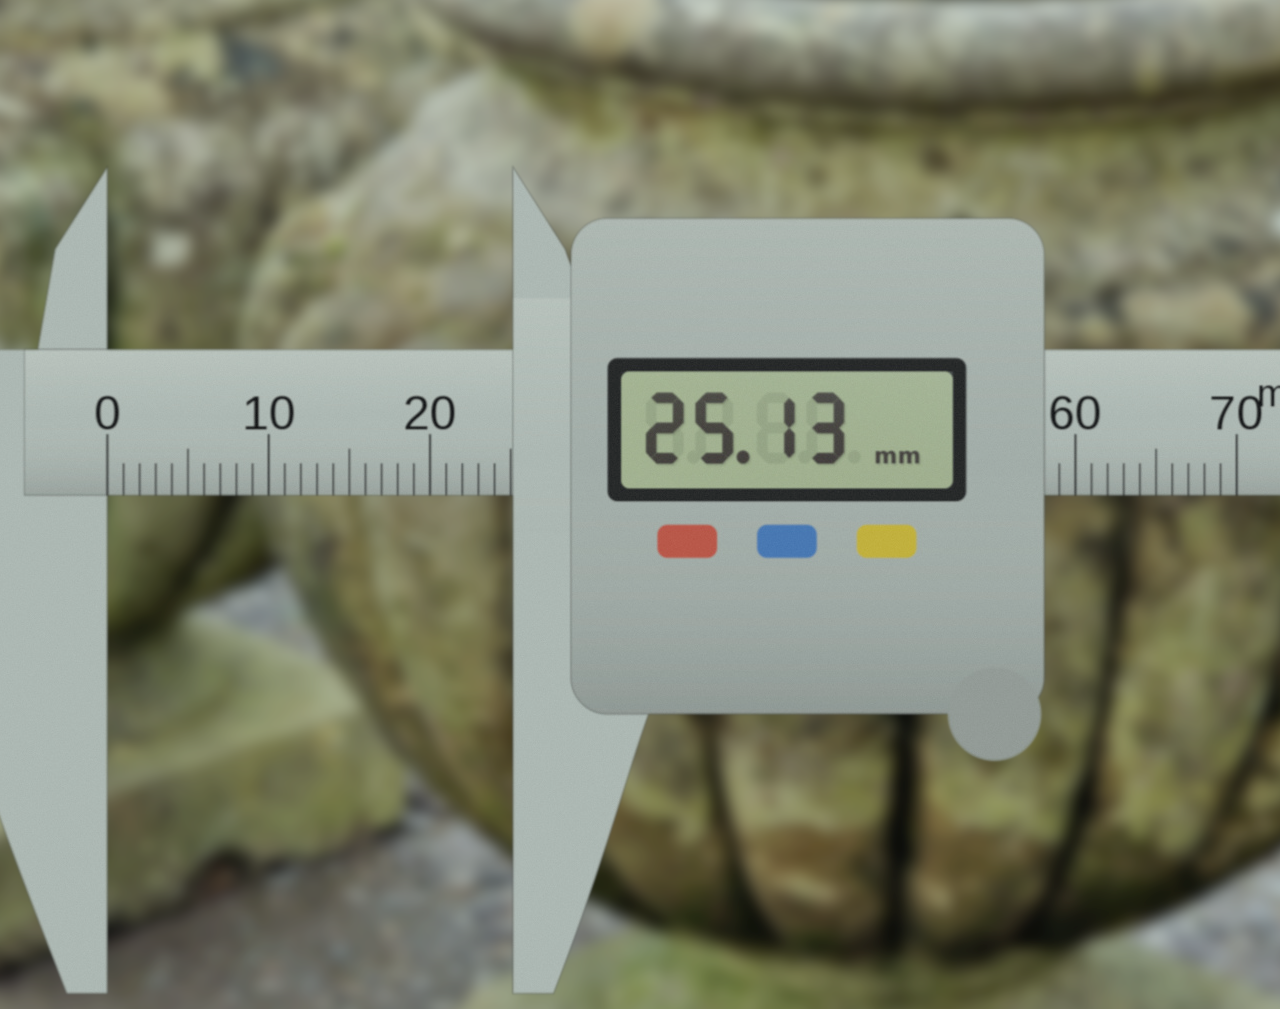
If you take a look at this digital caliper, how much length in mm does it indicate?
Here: 25.13 mm
